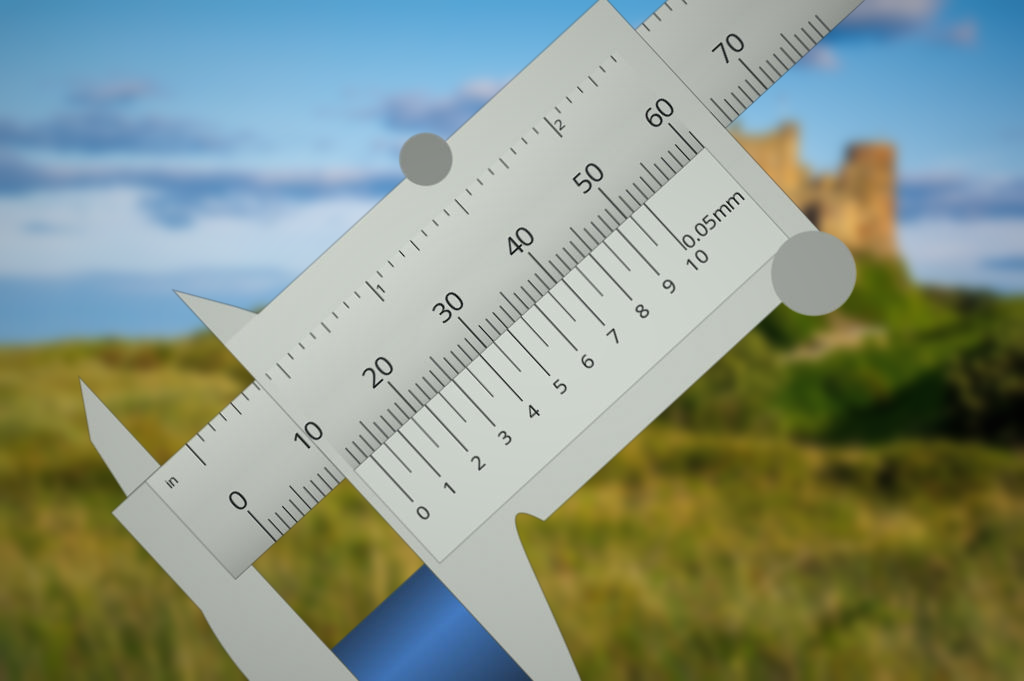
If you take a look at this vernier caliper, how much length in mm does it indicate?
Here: 13.4 mm
